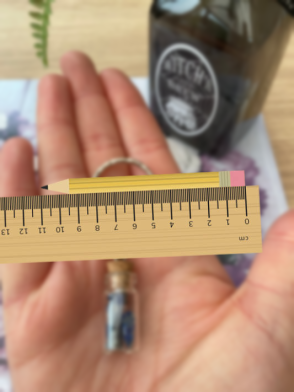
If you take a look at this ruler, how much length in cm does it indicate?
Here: 11 cm
